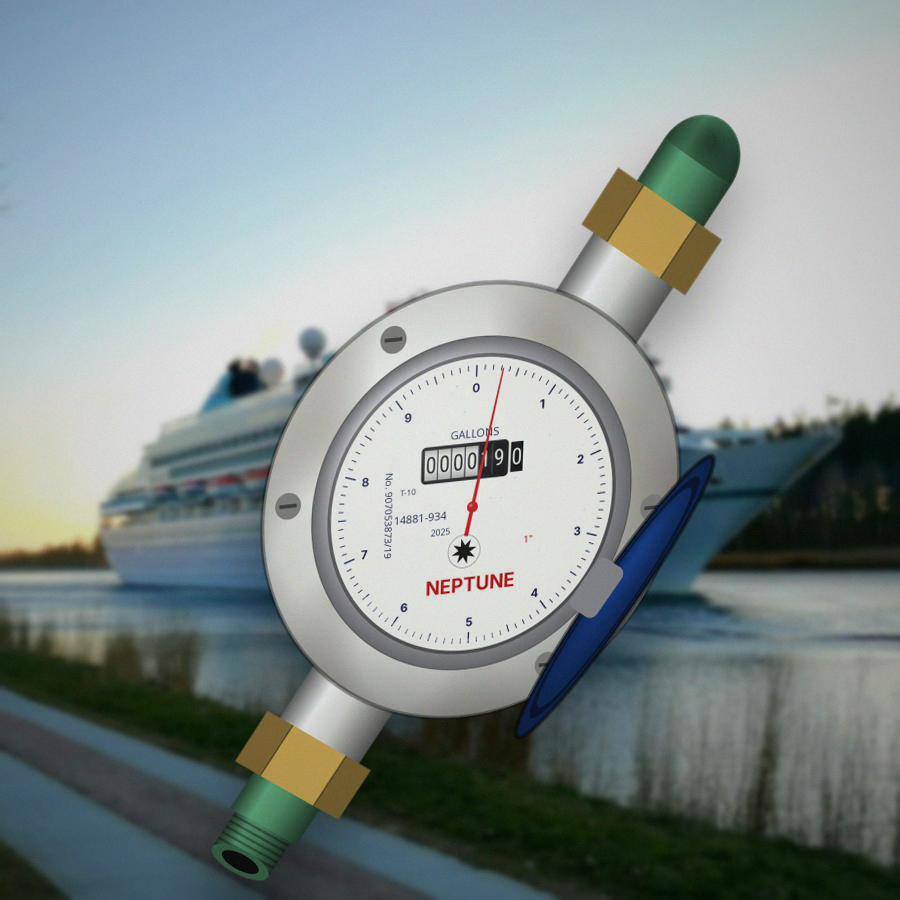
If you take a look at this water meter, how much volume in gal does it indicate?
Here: 190.3 gal
